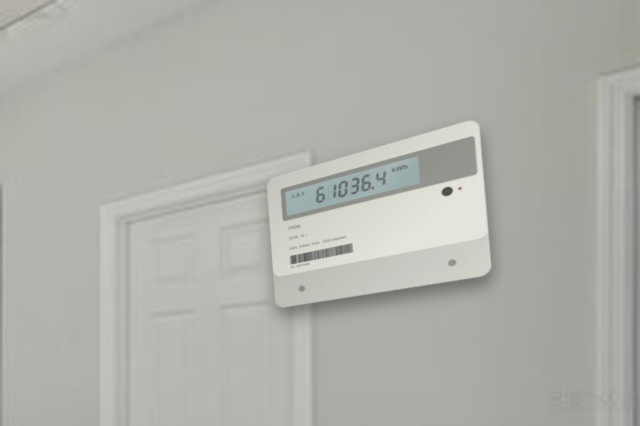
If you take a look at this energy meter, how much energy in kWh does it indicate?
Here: 61036.4 kWh
